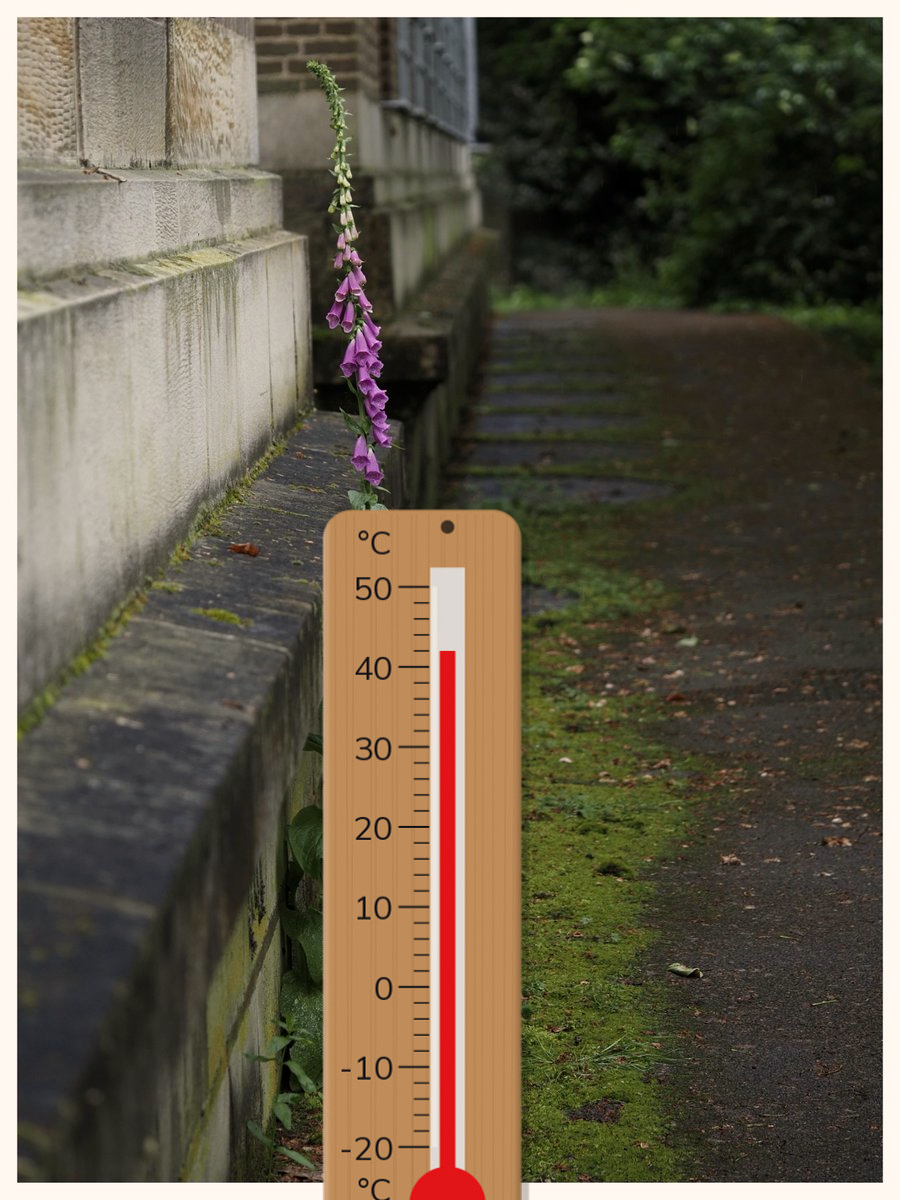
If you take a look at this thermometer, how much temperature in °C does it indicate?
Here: 42 °C
